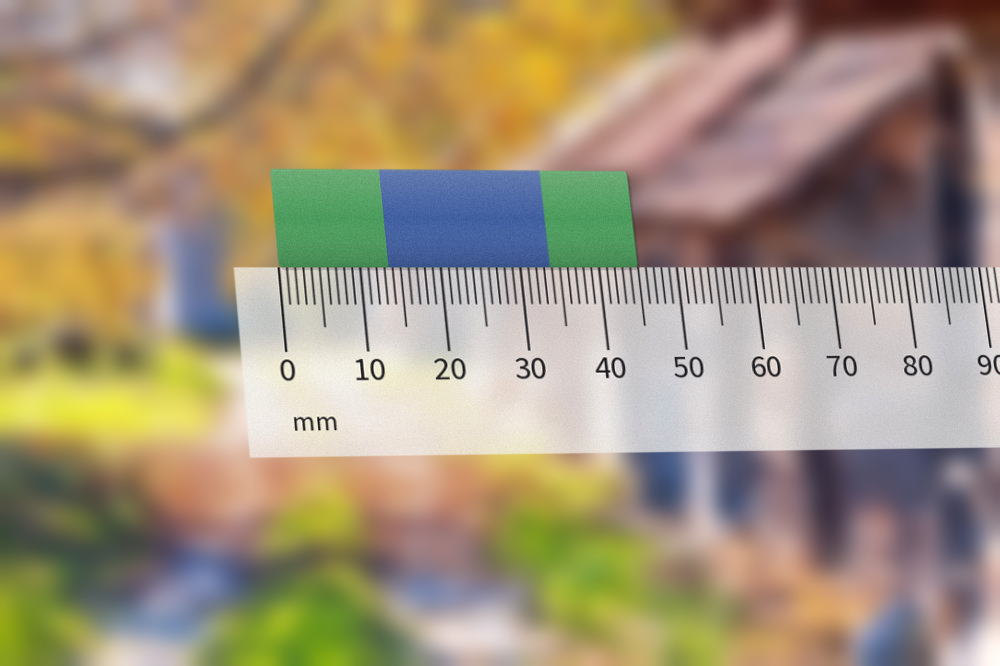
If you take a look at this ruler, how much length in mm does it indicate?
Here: 45 mm
